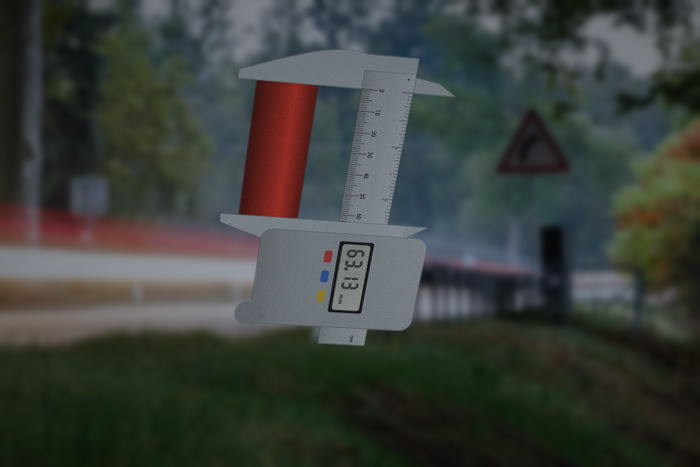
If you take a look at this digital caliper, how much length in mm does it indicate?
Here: 63.13 mm
